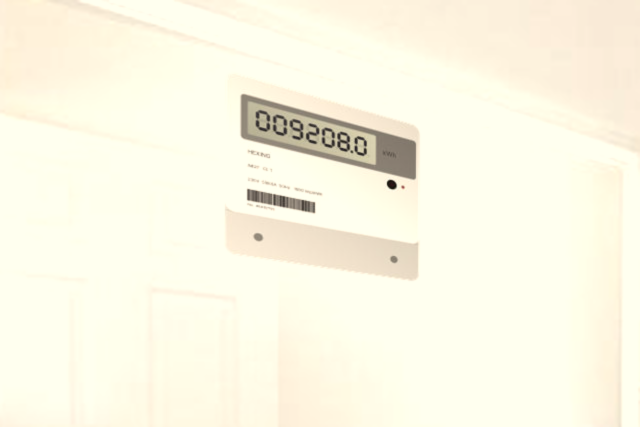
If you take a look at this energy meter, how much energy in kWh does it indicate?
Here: 9208.0 kWh
